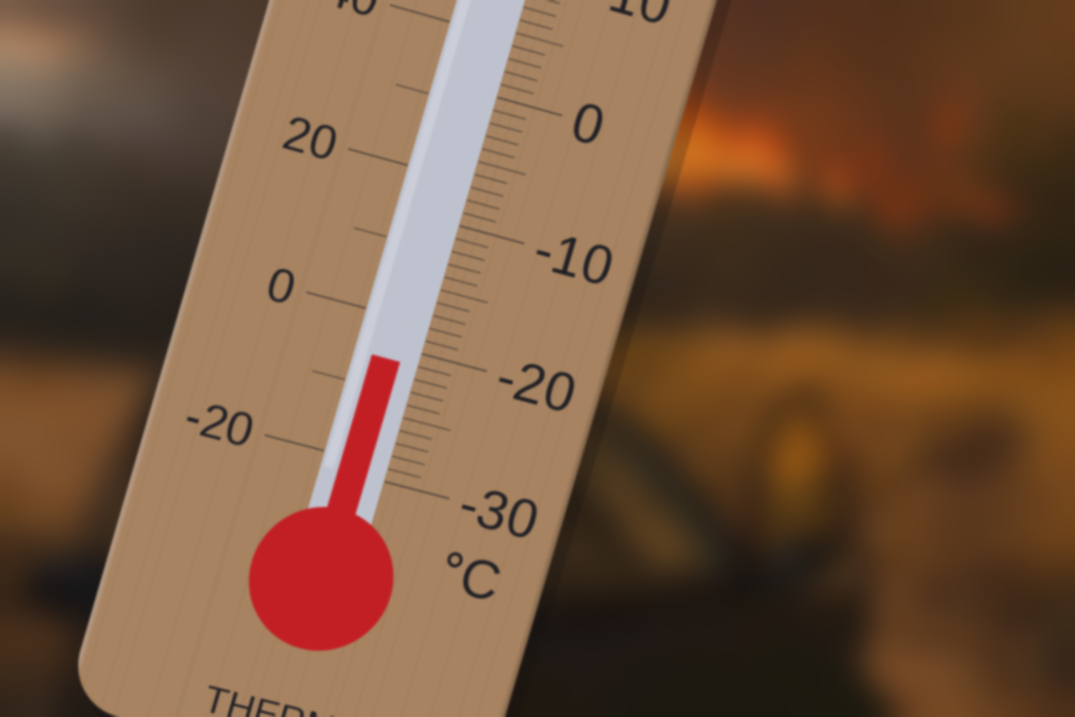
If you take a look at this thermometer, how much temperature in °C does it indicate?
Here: -21 °C
